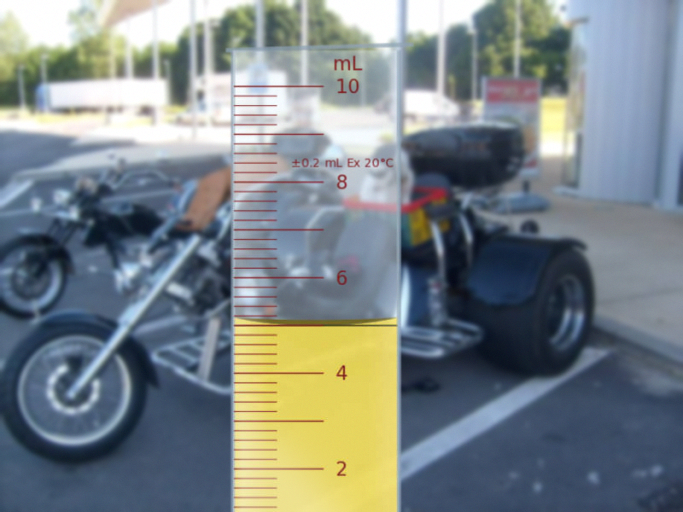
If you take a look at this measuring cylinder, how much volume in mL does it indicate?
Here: 5 mL
